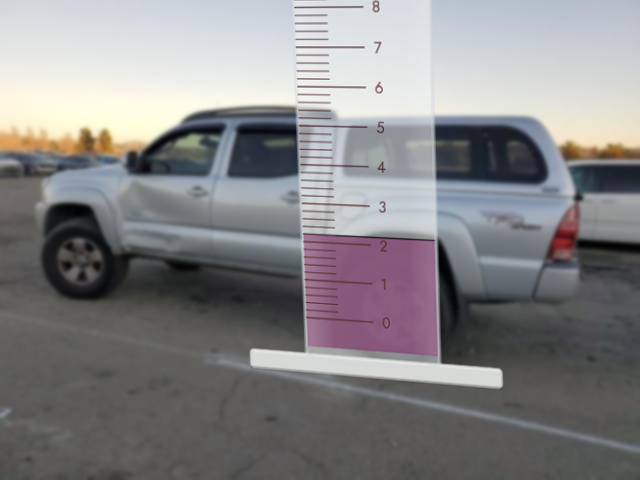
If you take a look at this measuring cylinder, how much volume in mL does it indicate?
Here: 2.2 mL
